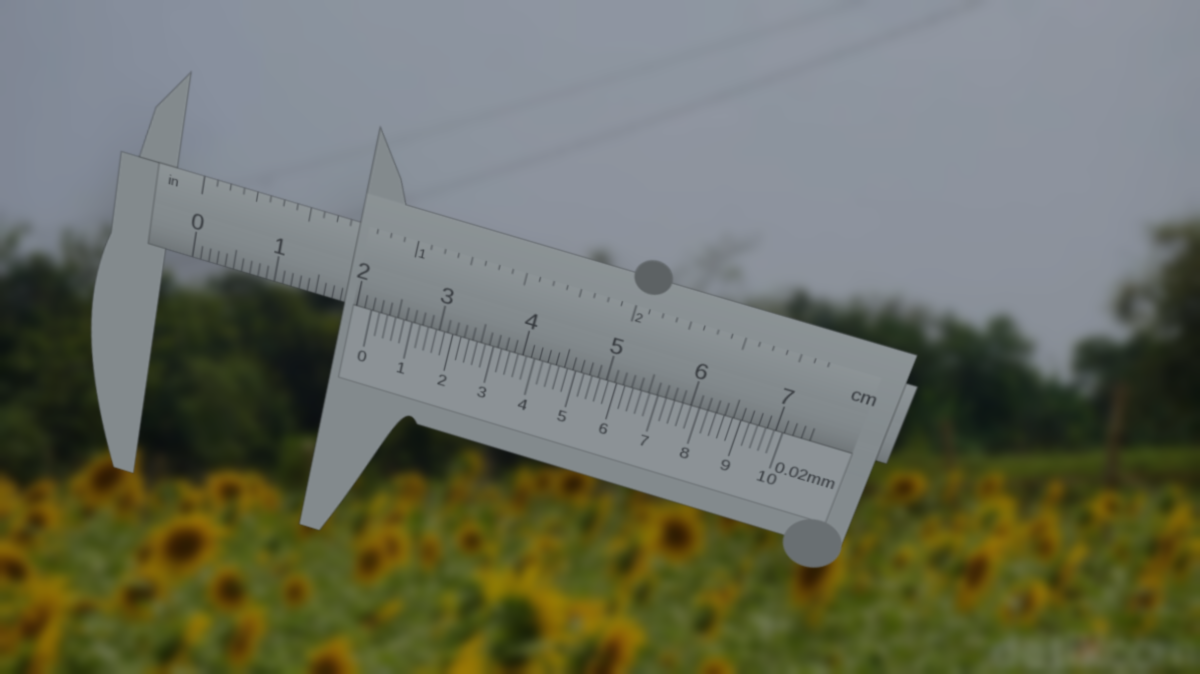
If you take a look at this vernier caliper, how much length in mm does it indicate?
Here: 21.8 mm
